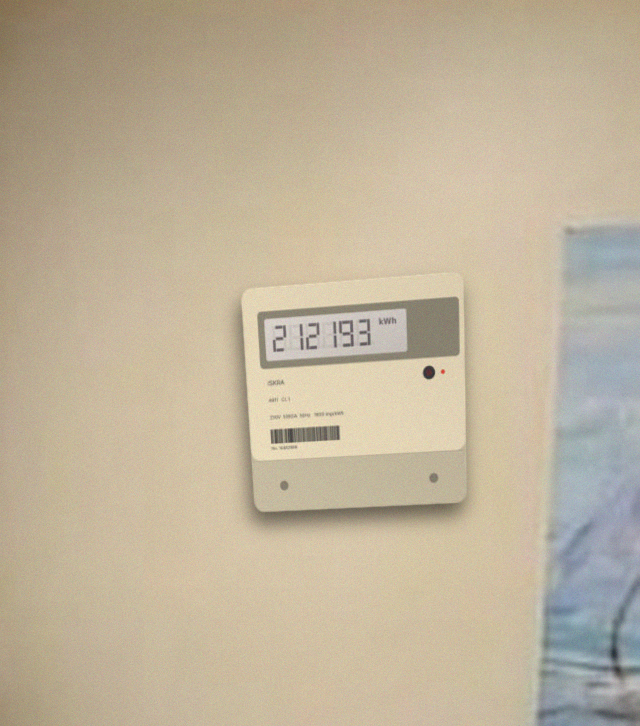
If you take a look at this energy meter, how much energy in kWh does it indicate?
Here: 212193 kWh
